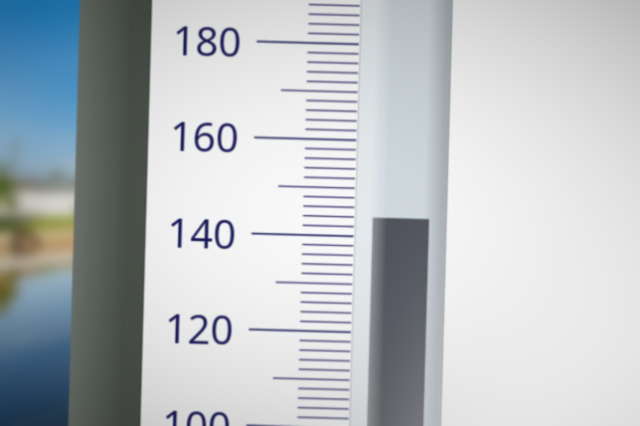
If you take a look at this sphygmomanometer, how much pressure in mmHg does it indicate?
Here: 144 mmHg
